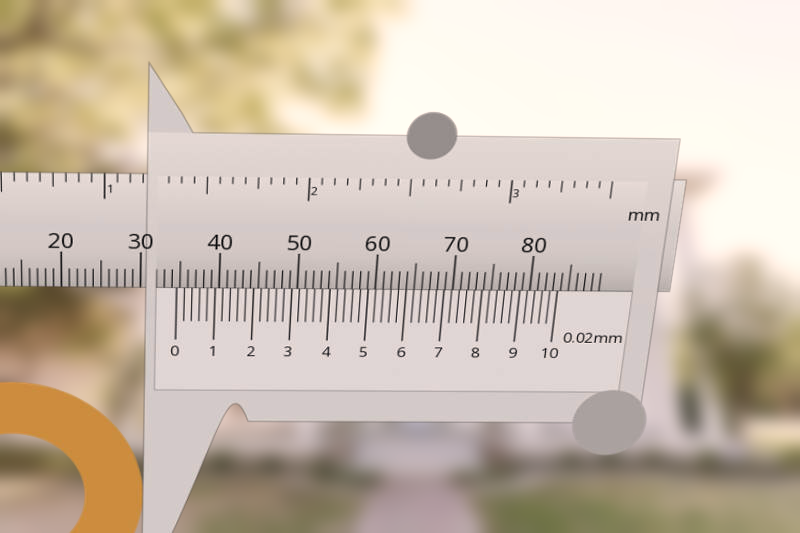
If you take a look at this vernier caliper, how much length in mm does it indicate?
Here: 34.6 mm
